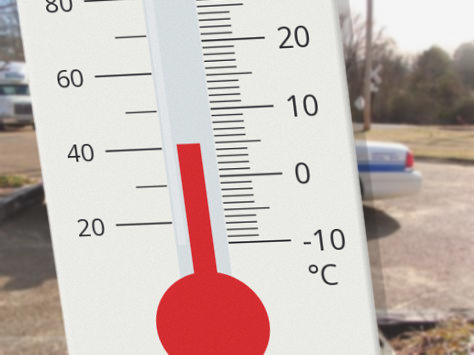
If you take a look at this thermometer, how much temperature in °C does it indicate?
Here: 5 °C
